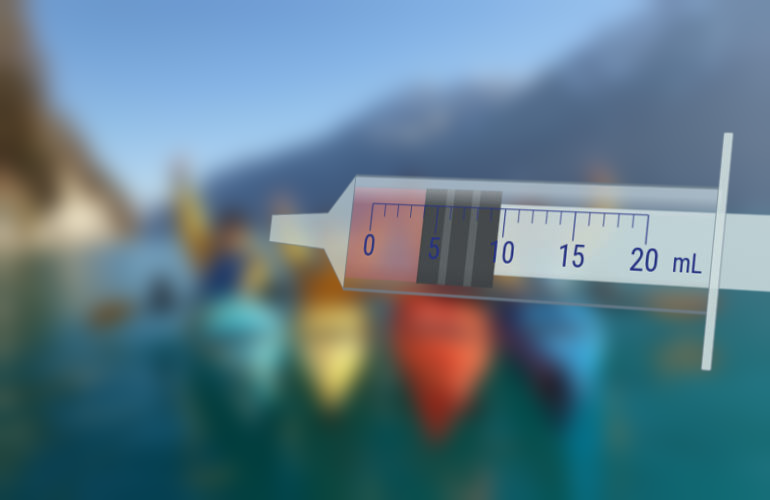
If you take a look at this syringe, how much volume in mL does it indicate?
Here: 4 mL
